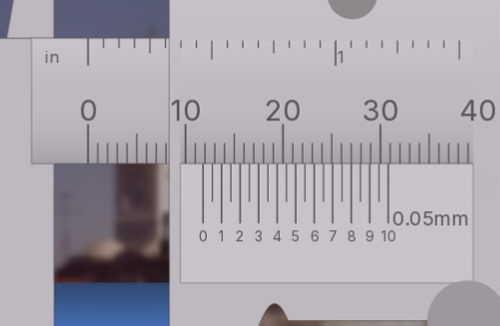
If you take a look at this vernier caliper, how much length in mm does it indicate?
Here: 11.8 mm
